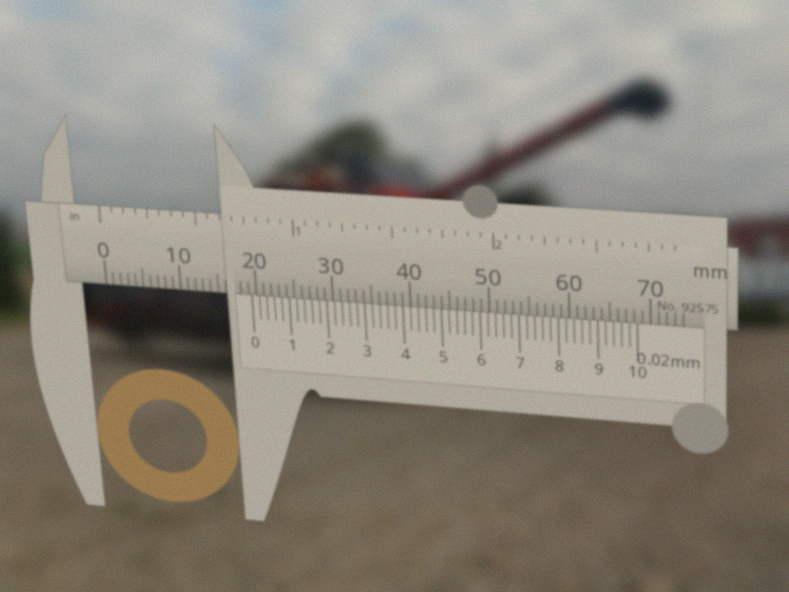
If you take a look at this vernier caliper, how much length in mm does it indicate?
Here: 19.4 mm
